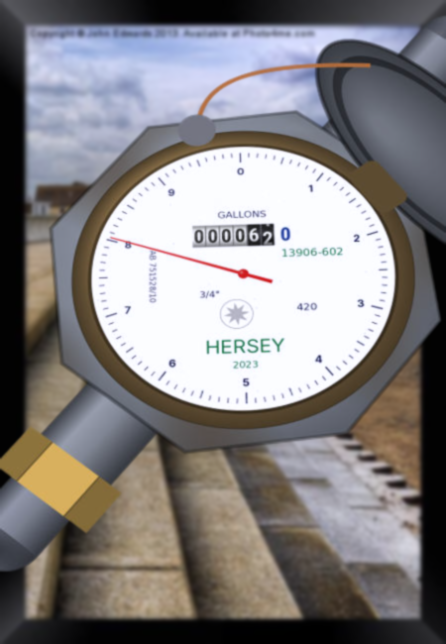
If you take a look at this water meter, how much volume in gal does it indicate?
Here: 618.0 gal
